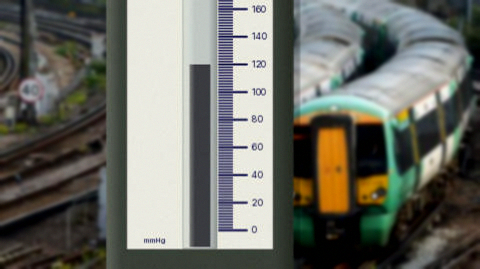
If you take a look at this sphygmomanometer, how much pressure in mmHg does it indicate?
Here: 120 mmHg
